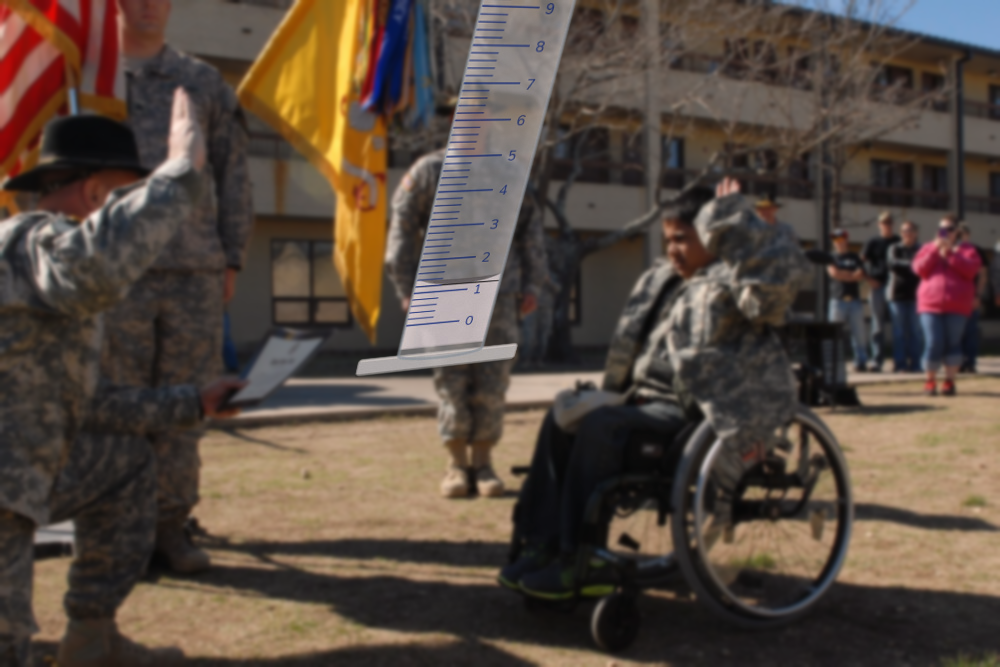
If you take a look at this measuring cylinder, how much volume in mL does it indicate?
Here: 1.2 mL
